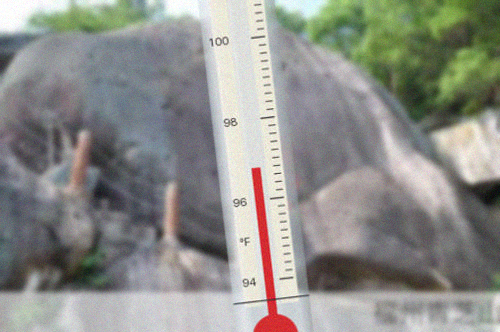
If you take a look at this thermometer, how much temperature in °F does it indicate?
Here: 96.8 °F
